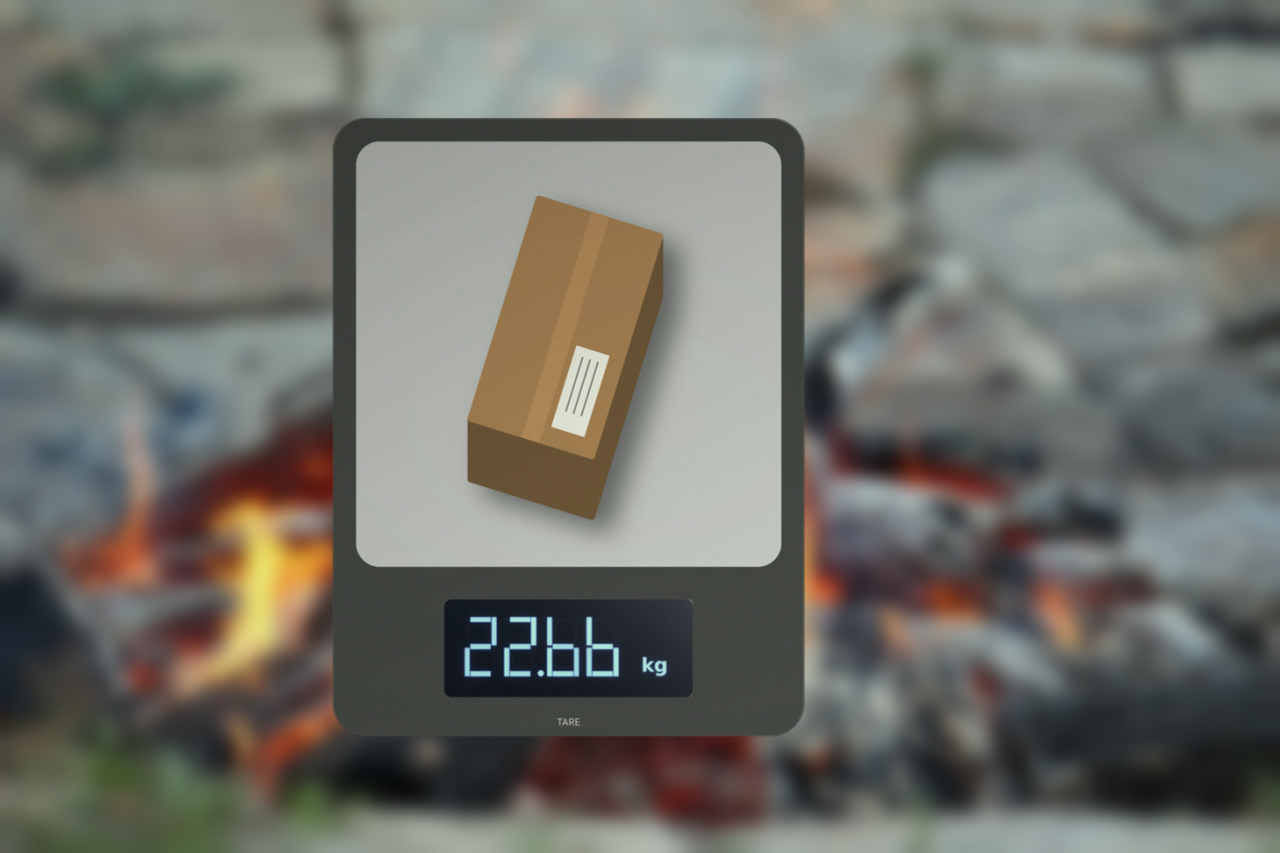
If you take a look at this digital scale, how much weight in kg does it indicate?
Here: 22.66 kg
